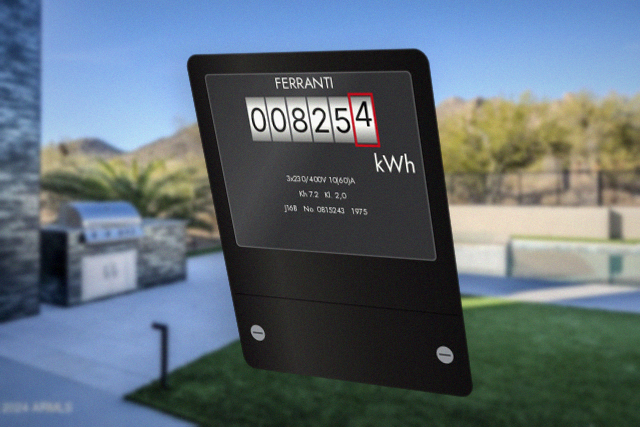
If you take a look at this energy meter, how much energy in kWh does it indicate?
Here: 825.4 kWh
